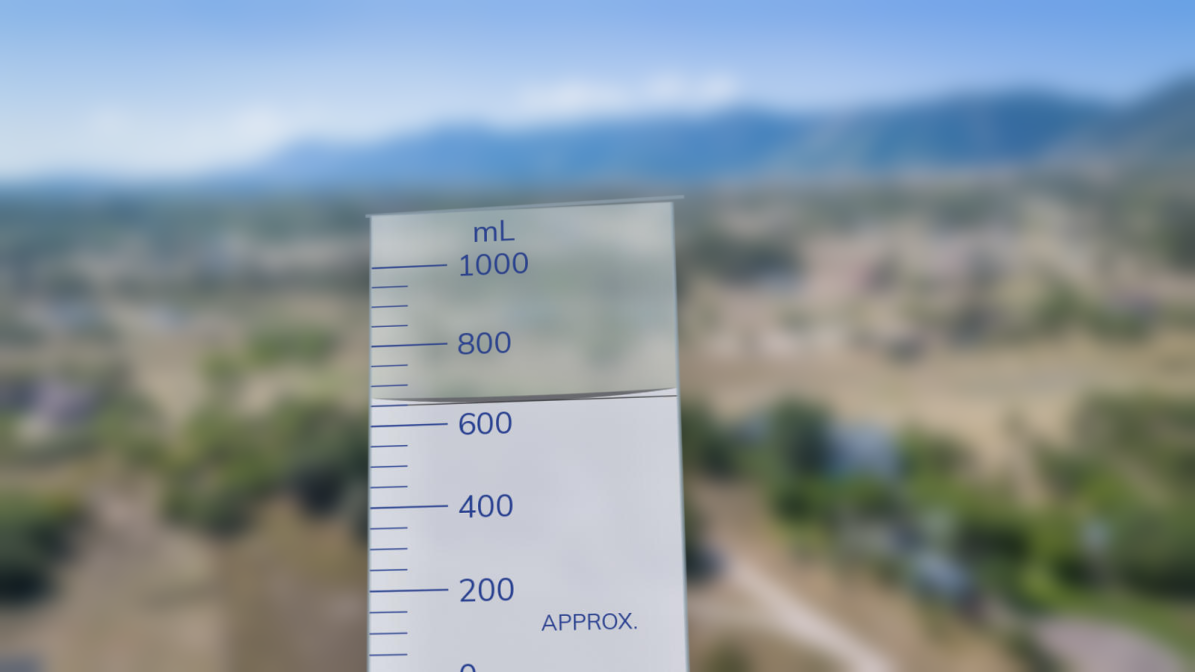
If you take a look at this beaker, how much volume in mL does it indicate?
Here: 650 mL
